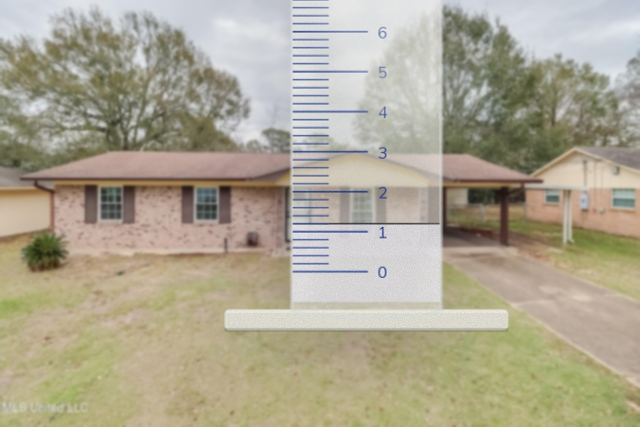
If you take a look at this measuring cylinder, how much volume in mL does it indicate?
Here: 1.2 mL
